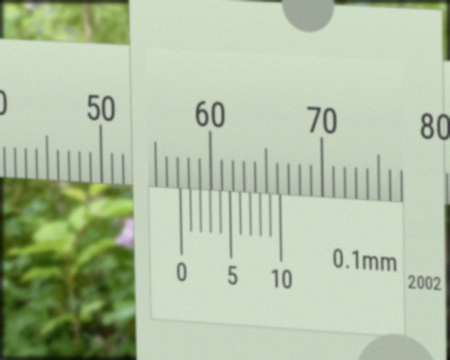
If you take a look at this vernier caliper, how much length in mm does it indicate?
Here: 57.2 mm
